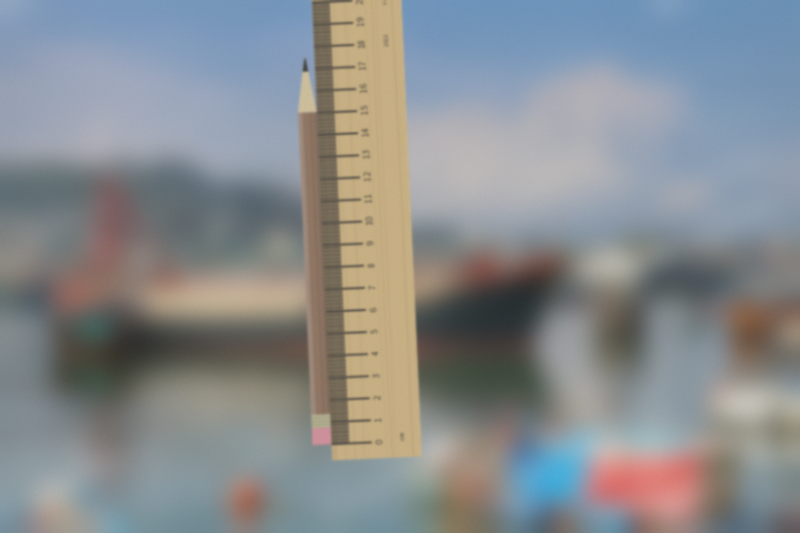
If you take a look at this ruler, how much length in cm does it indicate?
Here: 17.5 cm
